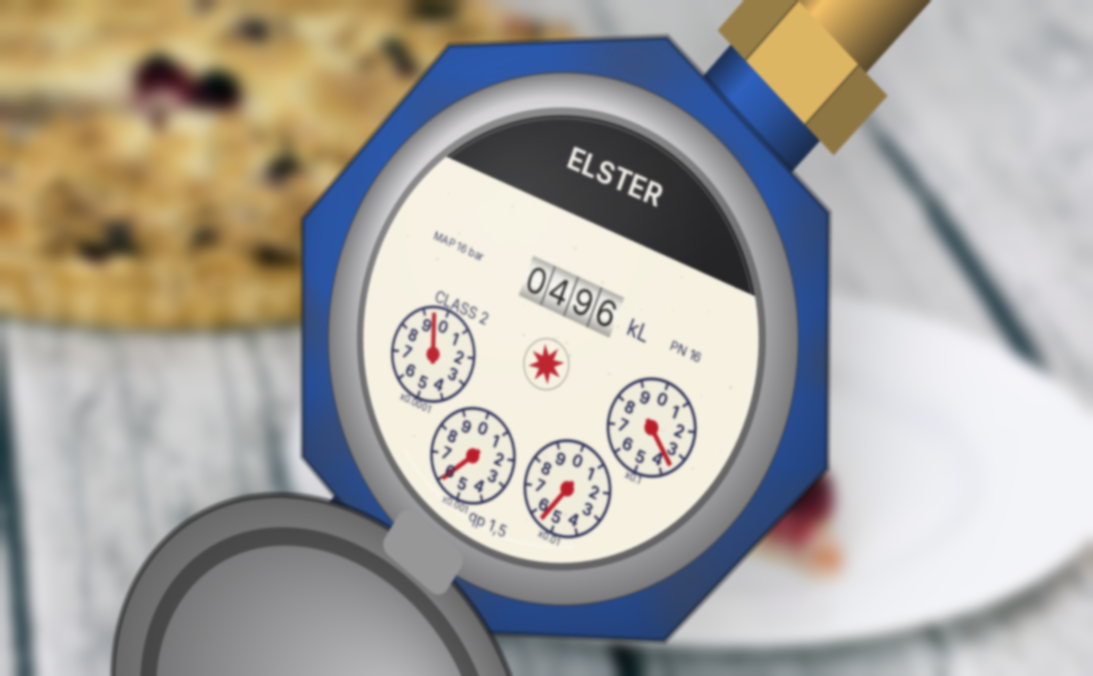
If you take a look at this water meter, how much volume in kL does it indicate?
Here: 496.3559 kL
